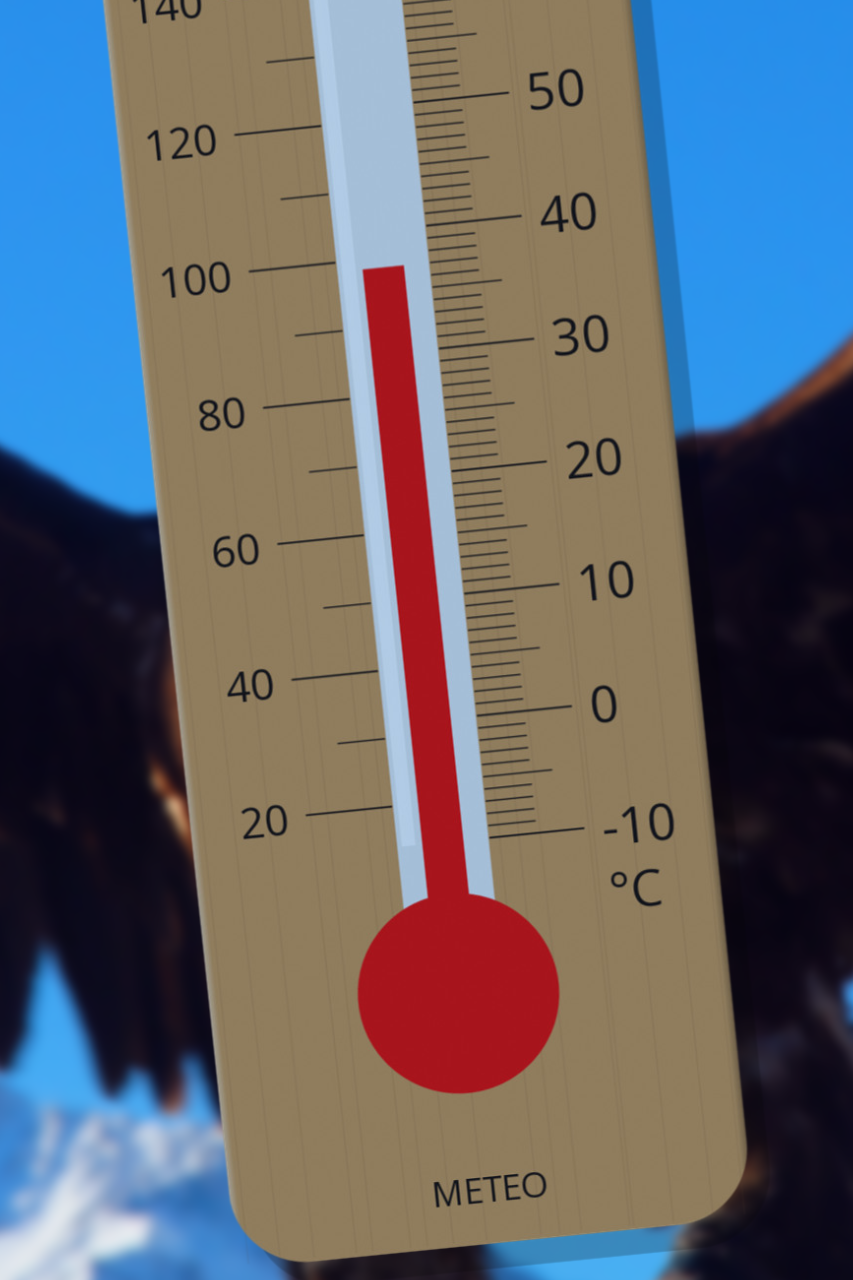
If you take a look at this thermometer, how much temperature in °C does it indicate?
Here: 37 °C
